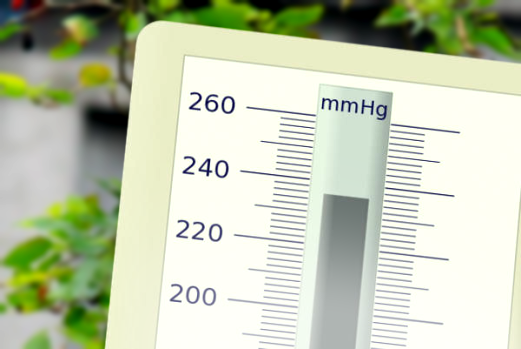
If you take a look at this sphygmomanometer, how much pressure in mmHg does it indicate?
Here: 236 mmHg
